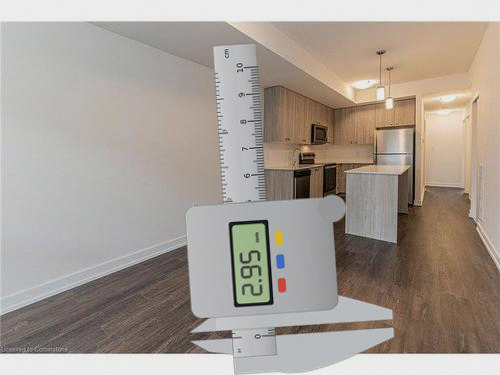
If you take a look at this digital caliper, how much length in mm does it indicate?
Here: 2.95 mm
